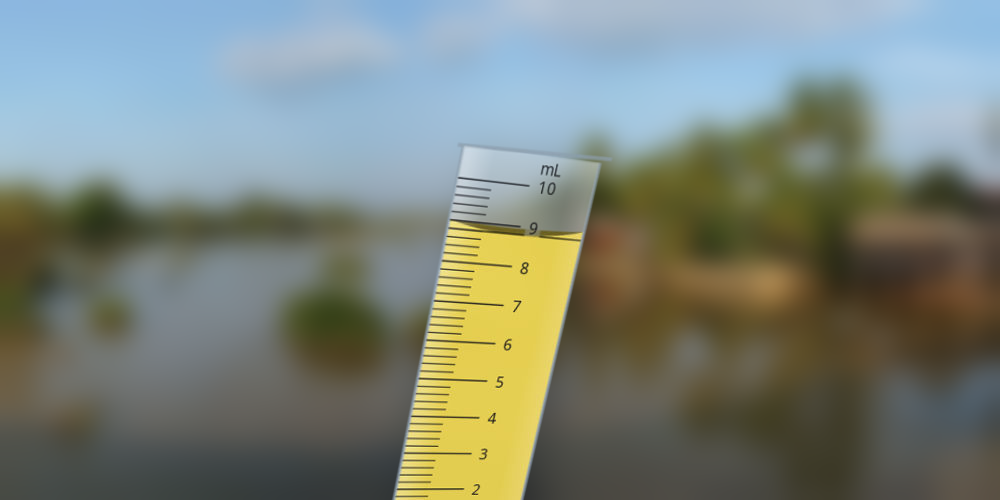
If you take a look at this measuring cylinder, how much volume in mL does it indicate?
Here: 8.8 mL
